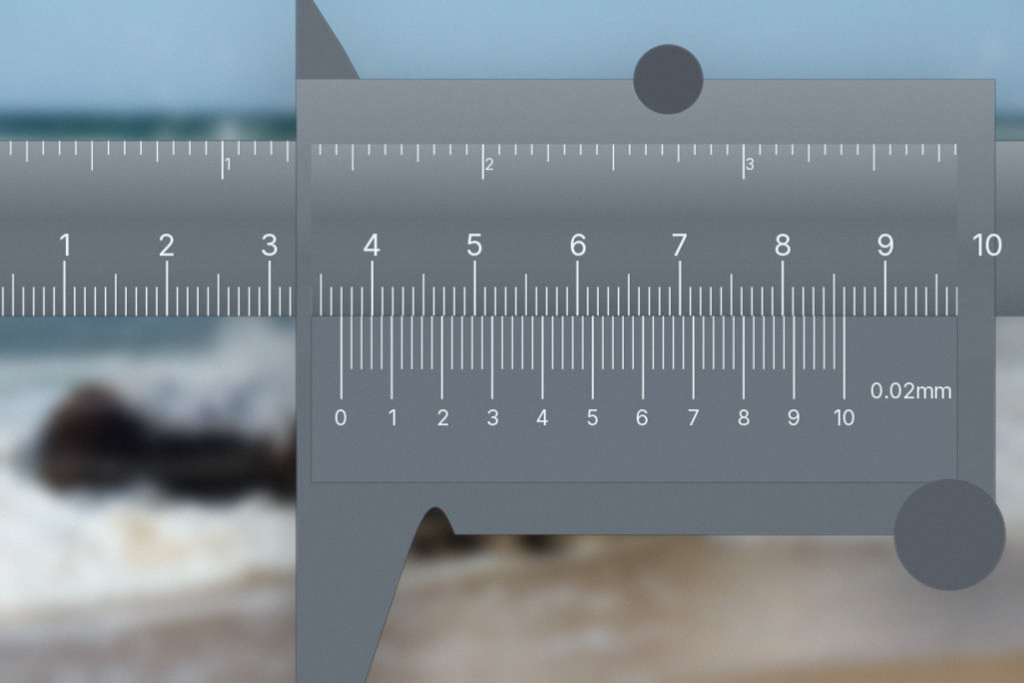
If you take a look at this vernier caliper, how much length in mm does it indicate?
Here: 37.0 mm
